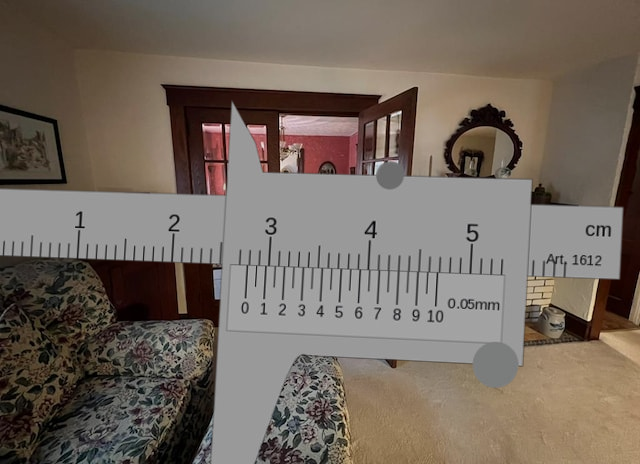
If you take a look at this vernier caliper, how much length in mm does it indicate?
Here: 27.8 mm
